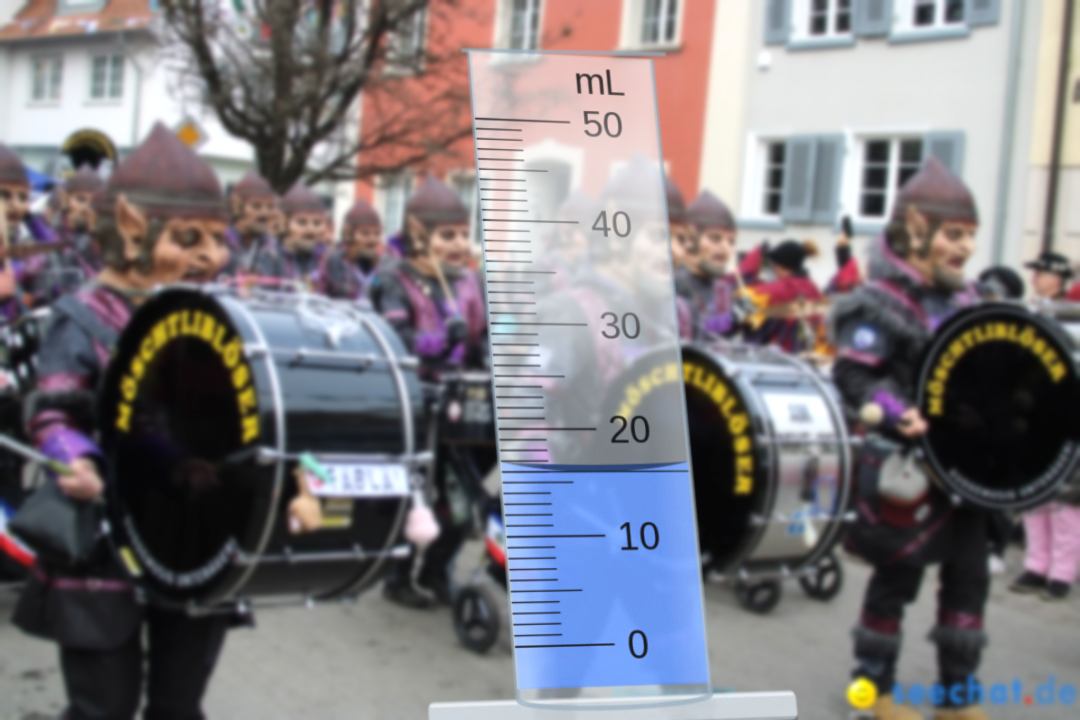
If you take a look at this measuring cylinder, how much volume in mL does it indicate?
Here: 16 mL
